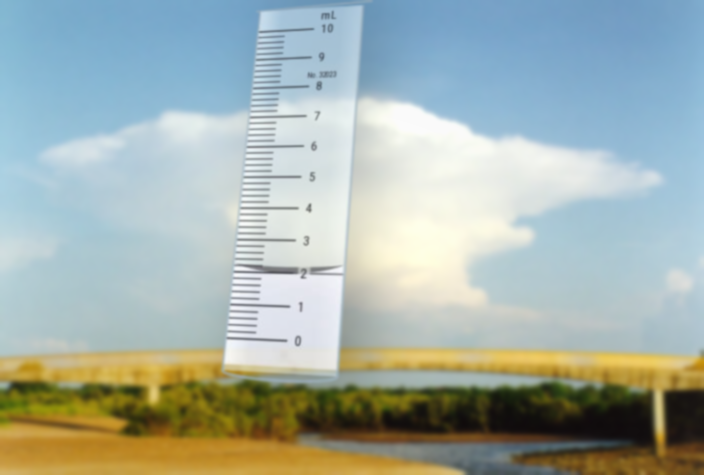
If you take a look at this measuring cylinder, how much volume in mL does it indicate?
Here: 2 mL
